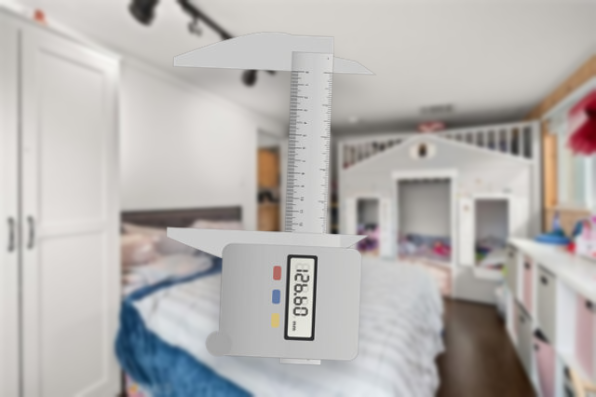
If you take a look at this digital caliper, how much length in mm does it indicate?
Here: 126.60 mm
